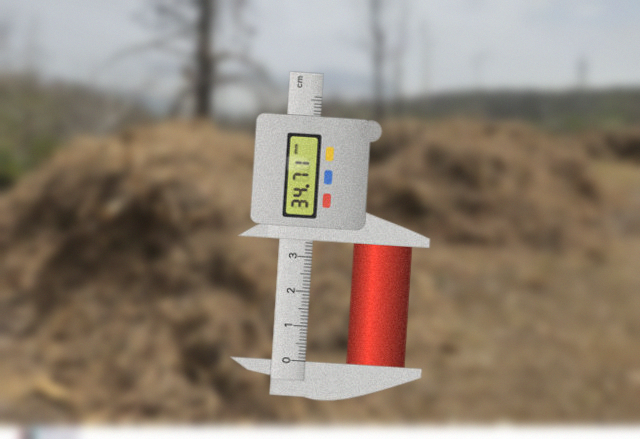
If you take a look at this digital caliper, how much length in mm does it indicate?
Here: 34.71 mm
